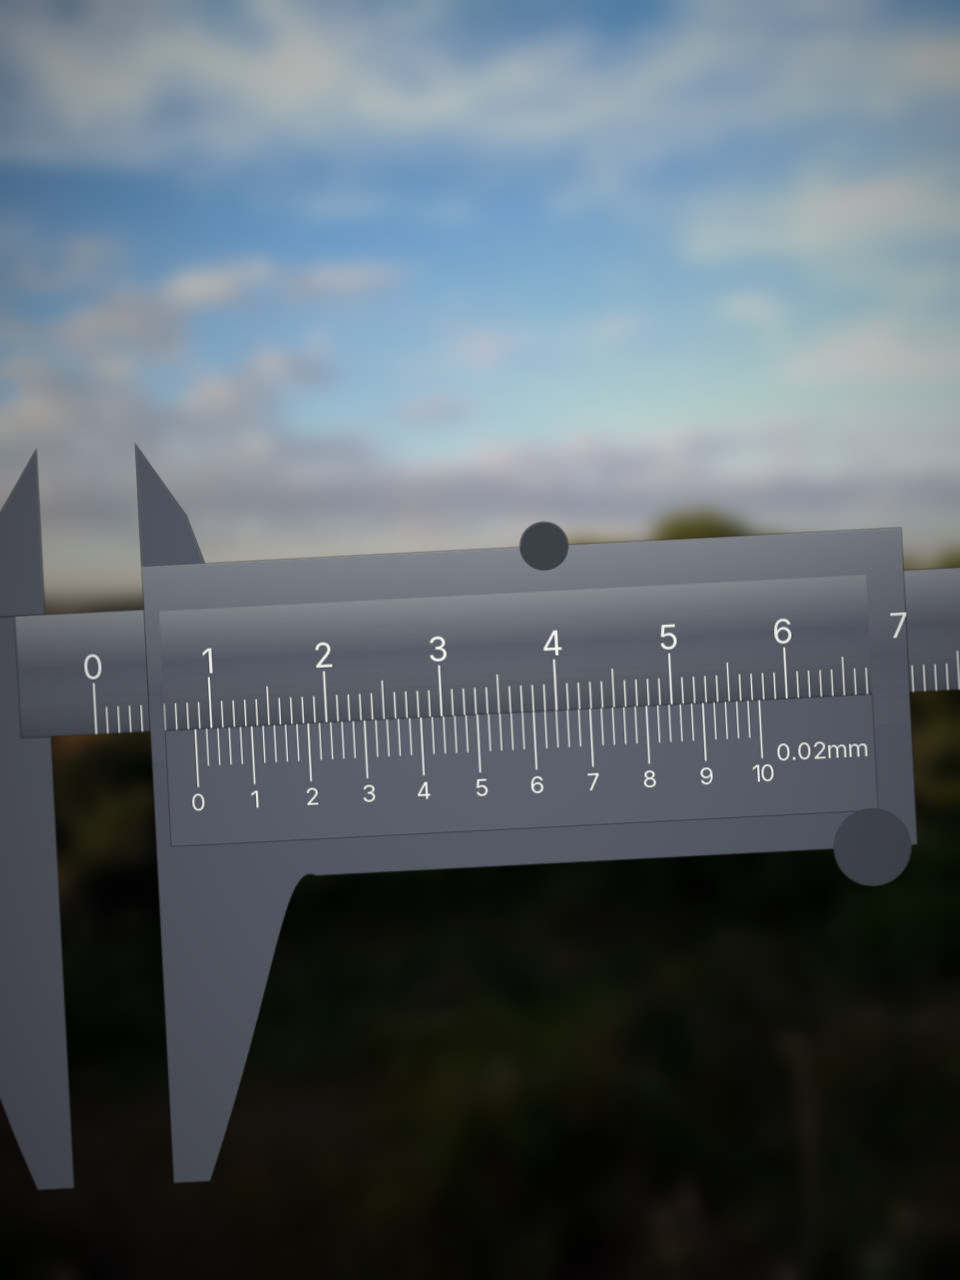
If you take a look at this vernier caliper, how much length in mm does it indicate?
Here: 8.6 mm
